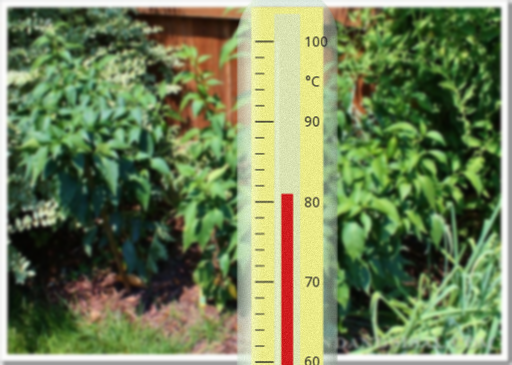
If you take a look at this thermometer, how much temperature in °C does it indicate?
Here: 81 °C
